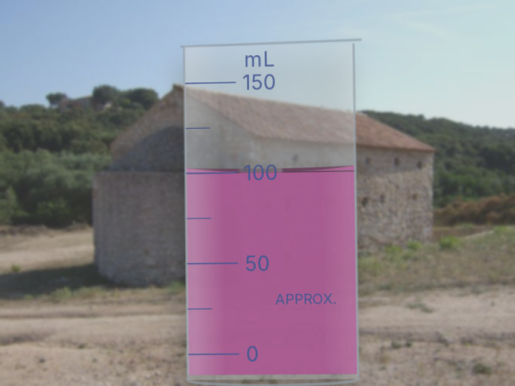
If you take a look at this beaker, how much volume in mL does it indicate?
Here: 100 mL
